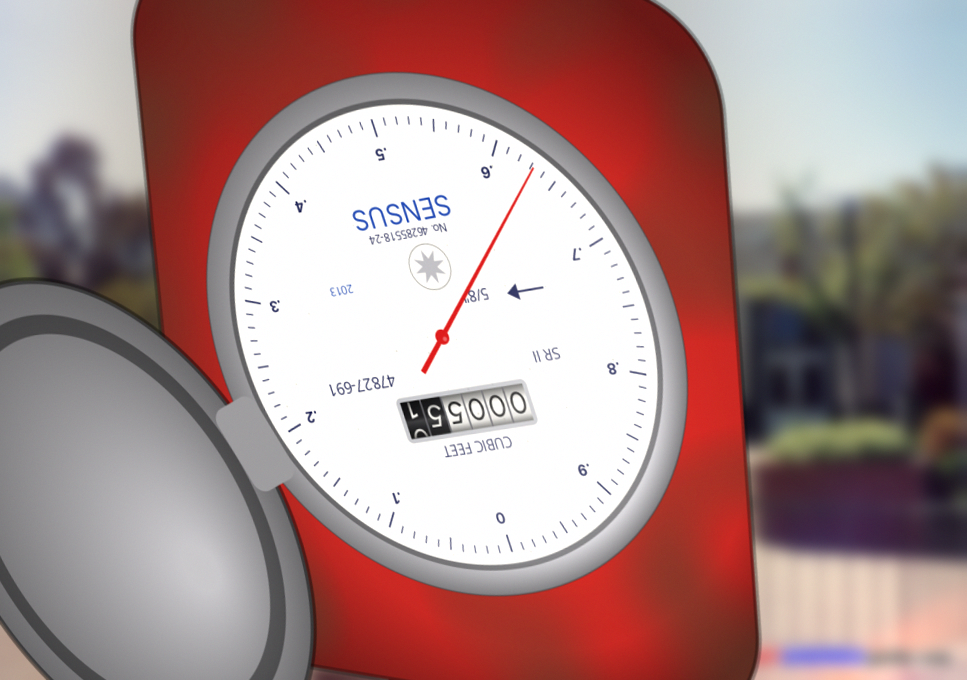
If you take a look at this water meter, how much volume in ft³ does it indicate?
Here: 550.63 ft³
